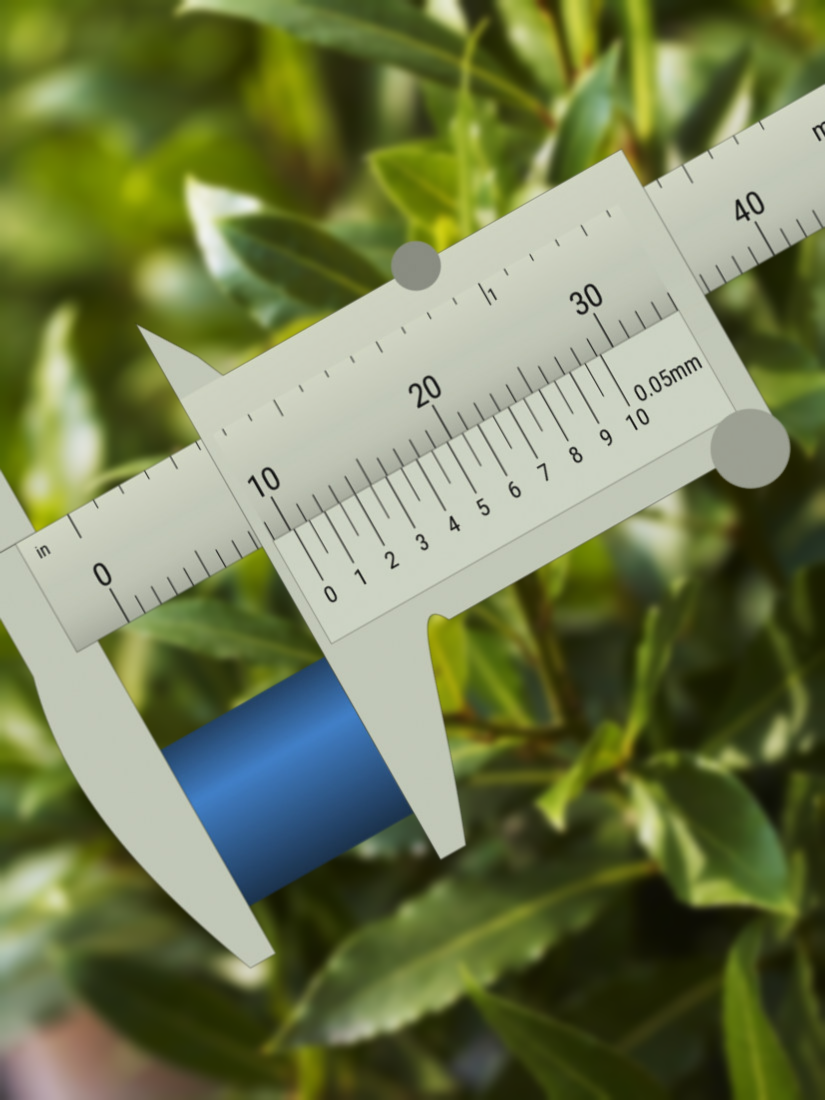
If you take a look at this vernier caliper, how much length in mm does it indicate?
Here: 10.2 mm
